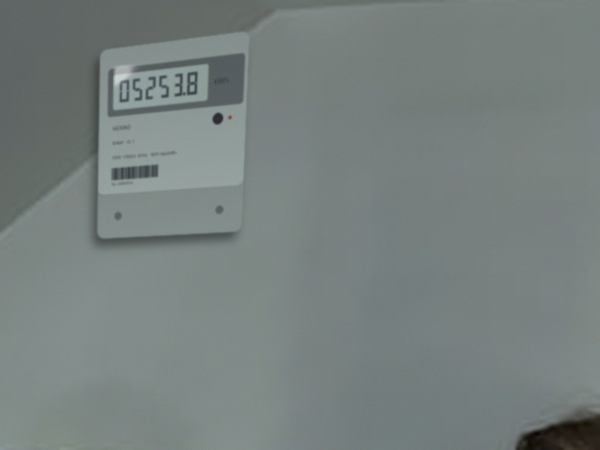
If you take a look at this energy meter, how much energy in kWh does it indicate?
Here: 5253.8 kWh
